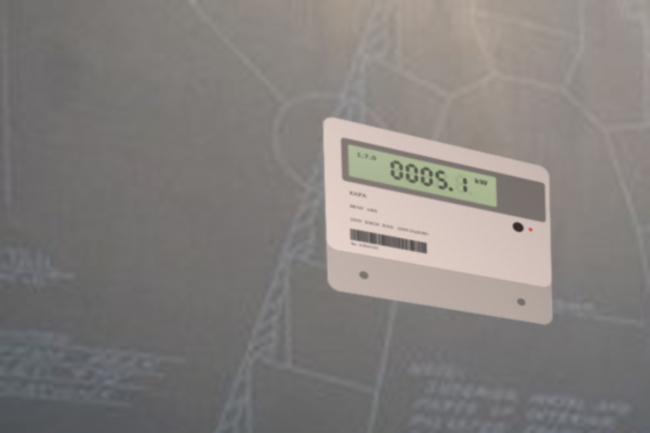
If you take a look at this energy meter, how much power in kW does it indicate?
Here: 5.1 kW
